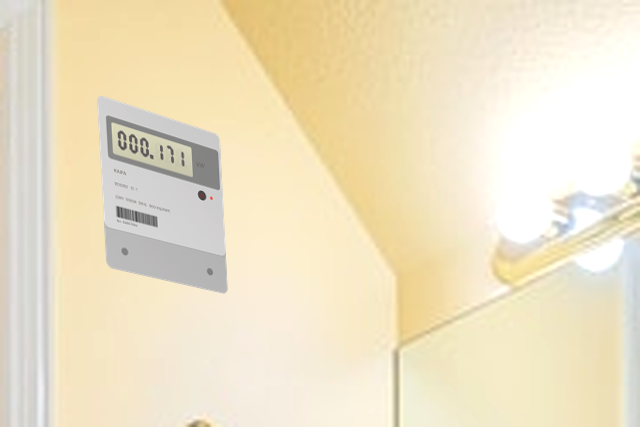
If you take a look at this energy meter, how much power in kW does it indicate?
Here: 0.171 kW
